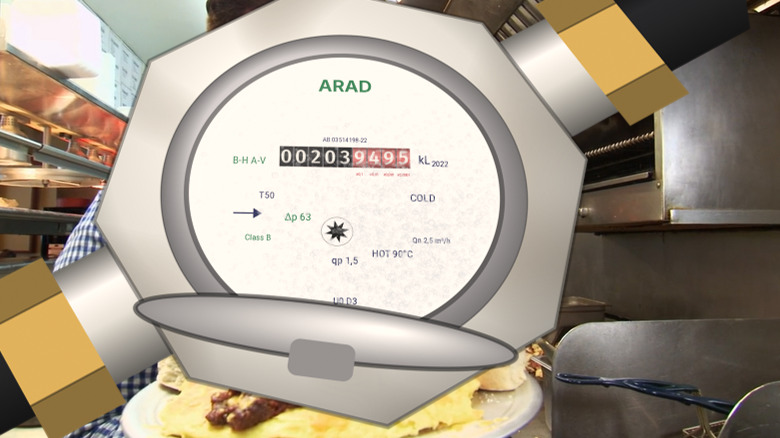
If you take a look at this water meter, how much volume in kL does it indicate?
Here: 203.9495 kL
